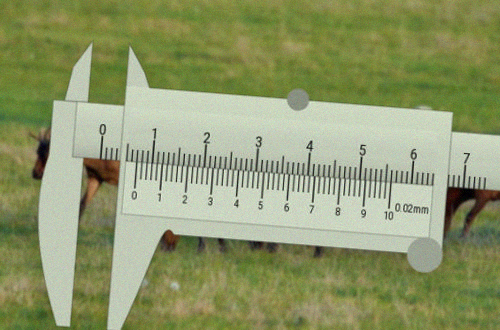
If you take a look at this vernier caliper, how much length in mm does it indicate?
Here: 7.0 mm
